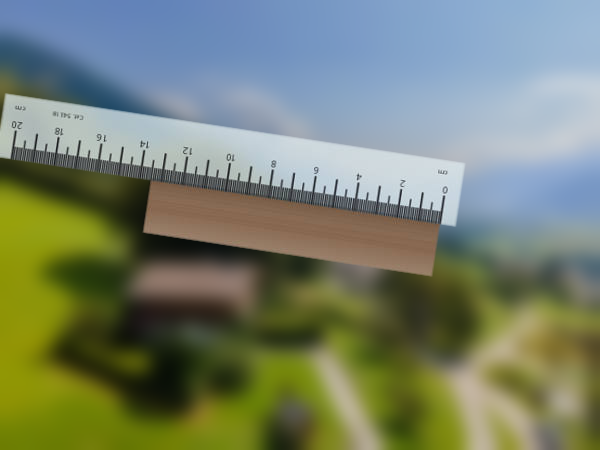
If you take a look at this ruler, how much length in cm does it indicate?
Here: 13.5 cm
